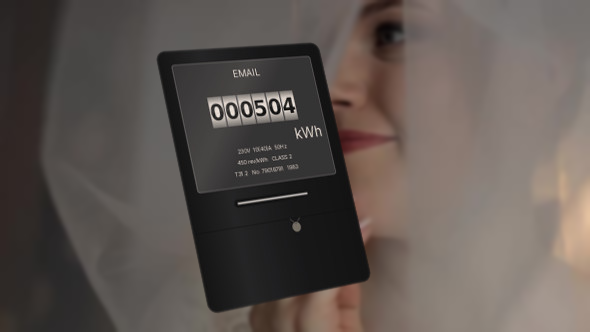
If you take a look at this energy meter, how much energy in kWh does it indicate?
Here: 504 kWh
